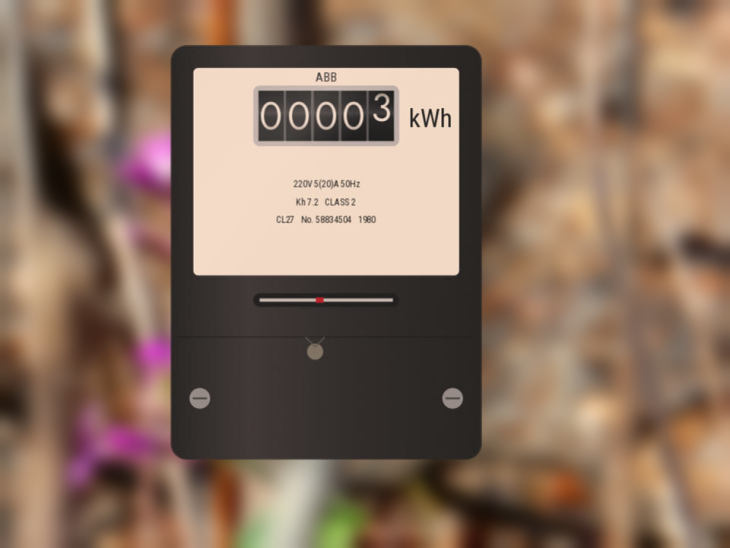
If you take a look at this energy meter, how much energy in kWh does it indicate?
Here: 3 kWh
